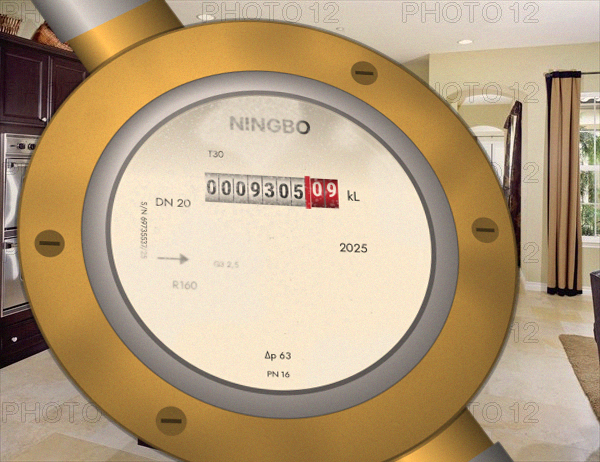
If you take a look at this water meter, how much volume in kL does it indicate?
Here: 9305.09 kL
